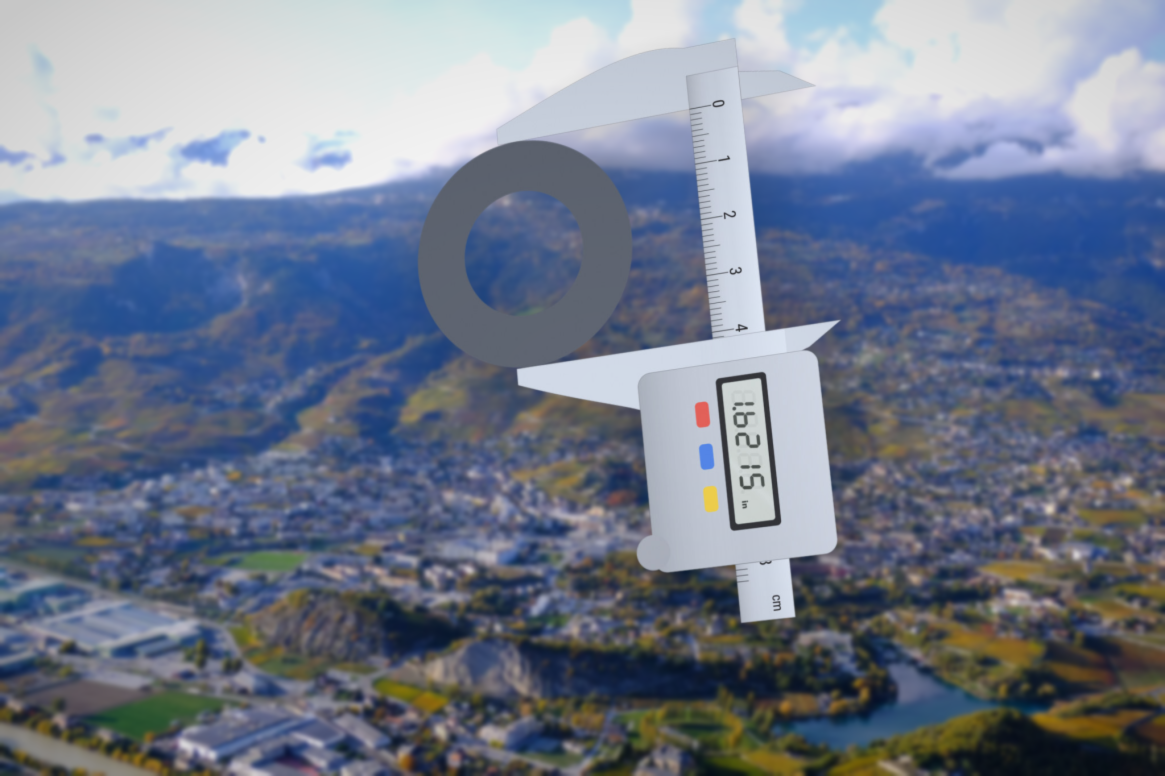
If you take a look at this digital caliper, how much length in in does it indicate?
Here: 1.6215 in
